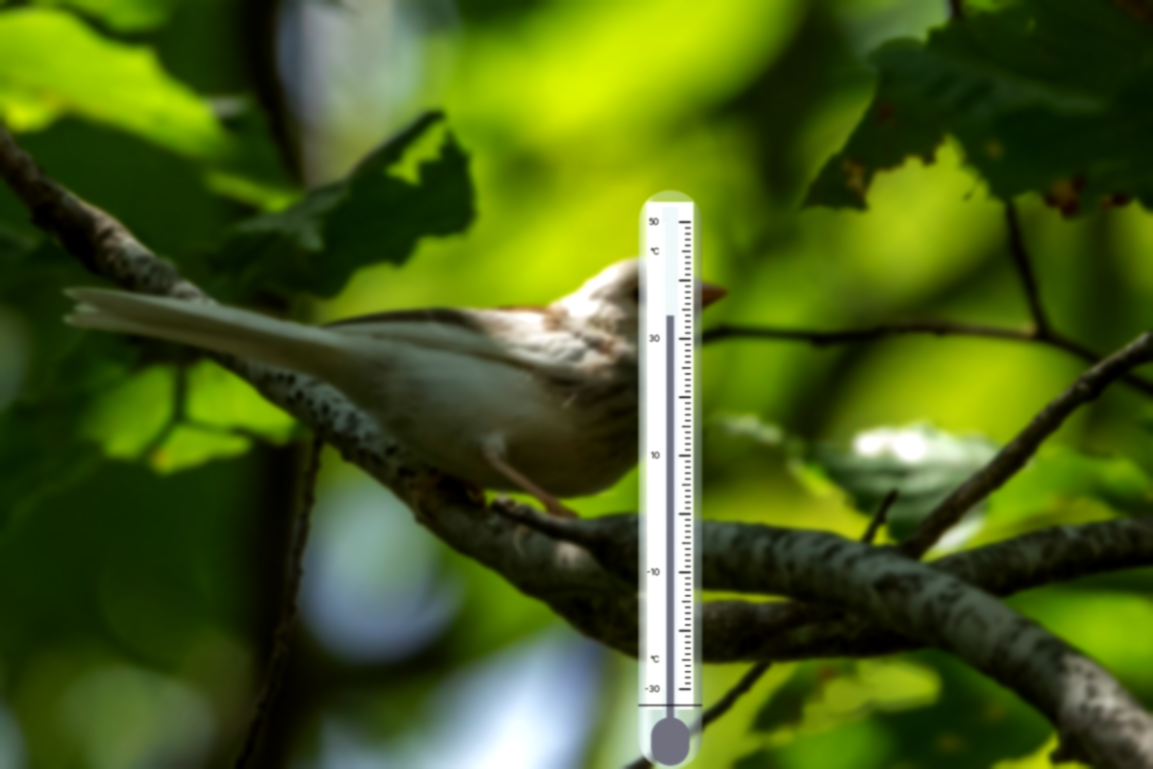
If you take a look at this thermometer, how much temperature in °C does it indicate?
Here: 34 °C
